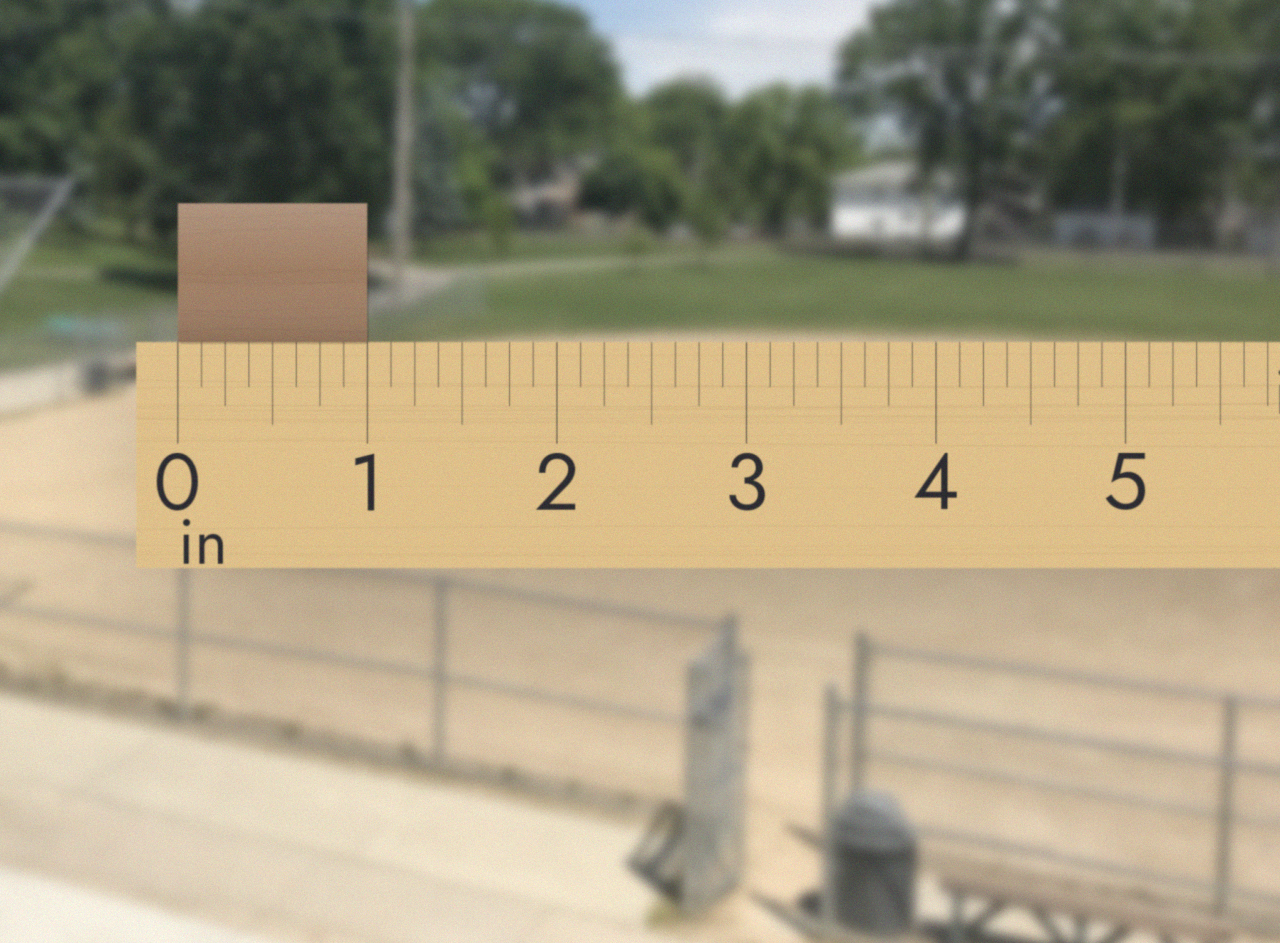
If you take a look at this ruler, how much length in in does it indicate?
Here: 1 in
